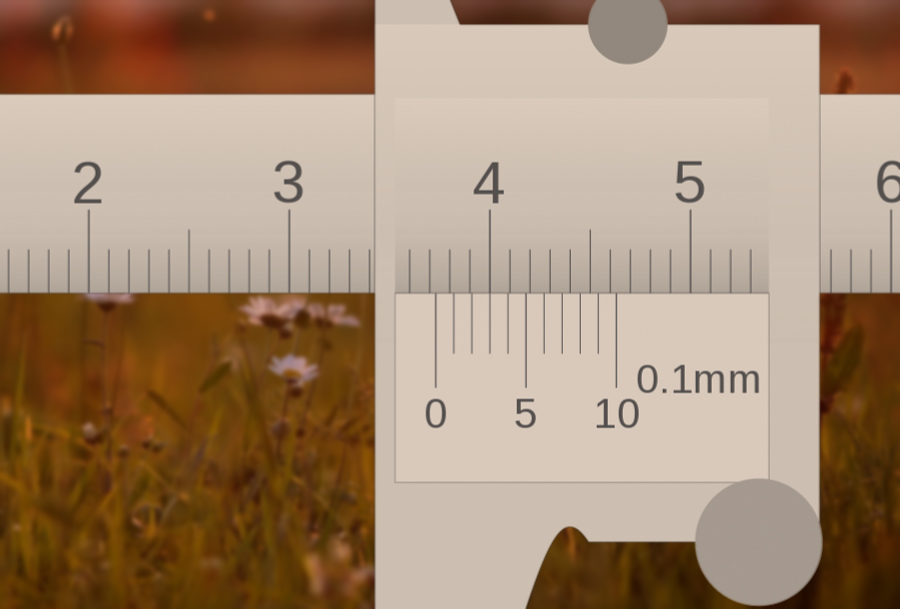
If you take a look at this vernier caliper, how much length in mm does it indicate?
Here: 37.3 mm
